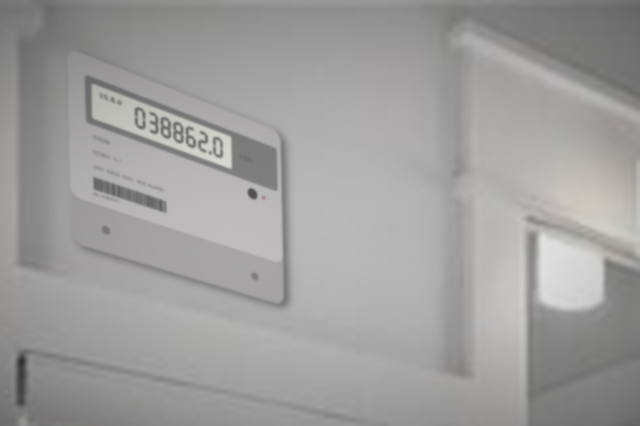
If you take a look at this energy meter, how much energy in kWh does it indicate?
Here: 38862.0 kWh
